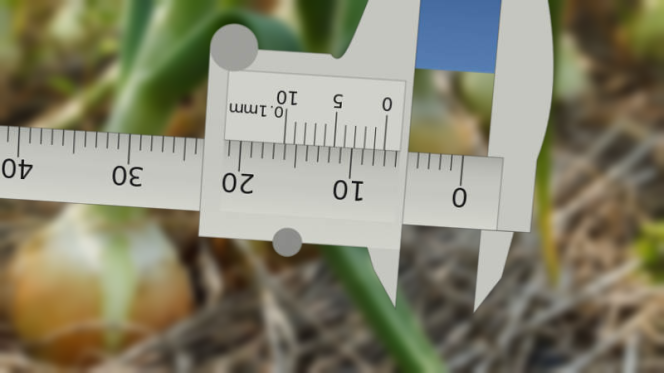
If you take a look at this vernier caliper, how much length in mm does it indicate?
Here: 7.1 mm
